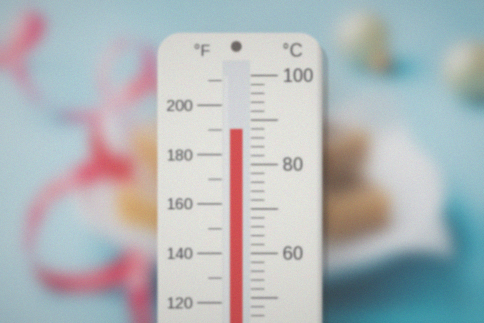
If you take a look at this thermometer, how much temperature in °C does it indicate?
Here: 88 °C
